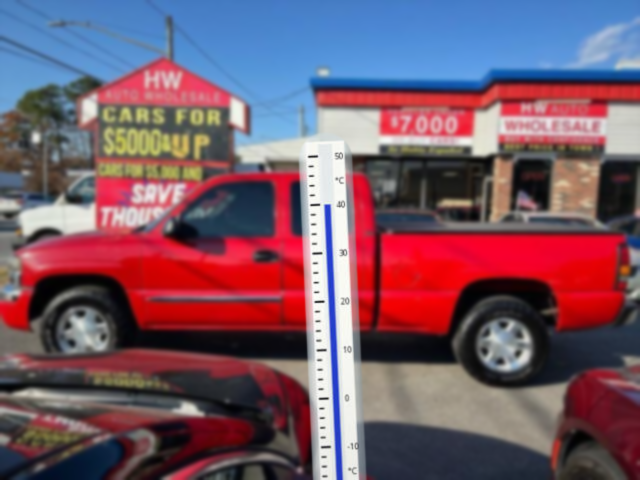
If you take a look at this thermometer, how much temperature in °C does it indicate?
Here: 40 °C
